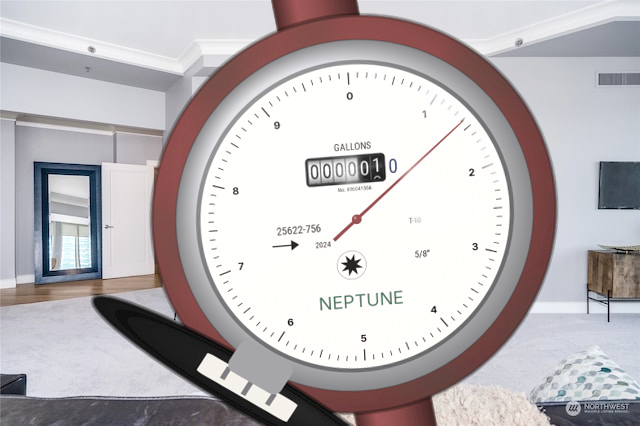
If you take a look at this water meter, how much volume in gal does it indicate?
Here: 11.4 gal
